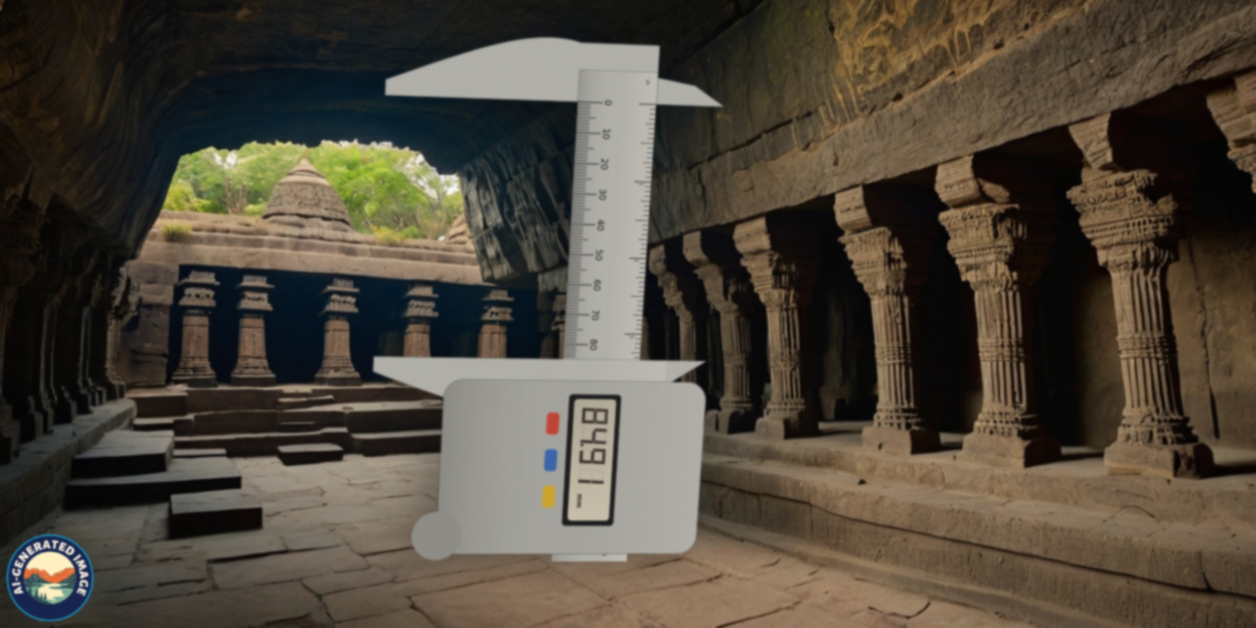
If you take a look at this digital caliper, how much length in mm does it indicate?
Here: 84.91 mm
